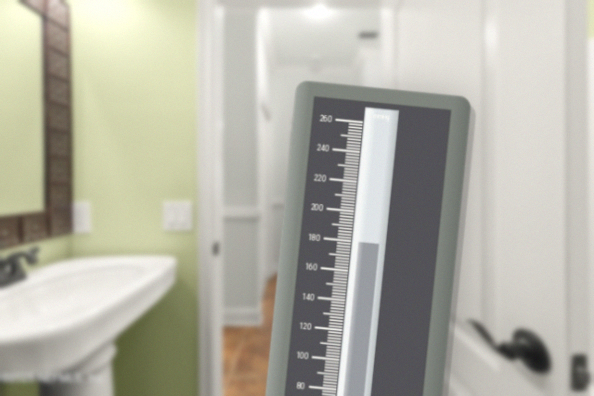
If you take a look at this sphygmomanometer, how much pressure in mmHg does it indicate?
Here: 180 mmHg
